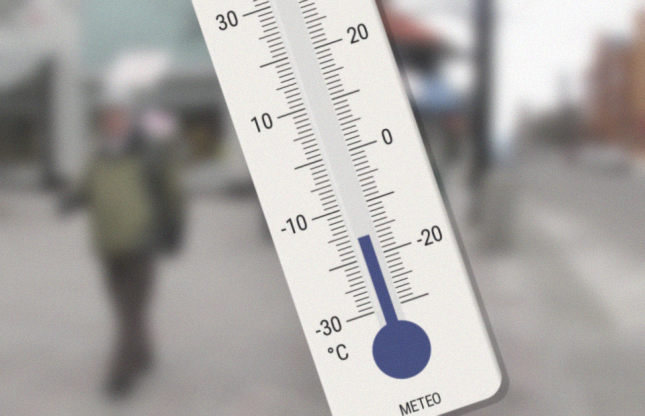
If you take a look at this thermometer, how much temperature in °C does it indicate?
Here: -16 °C
